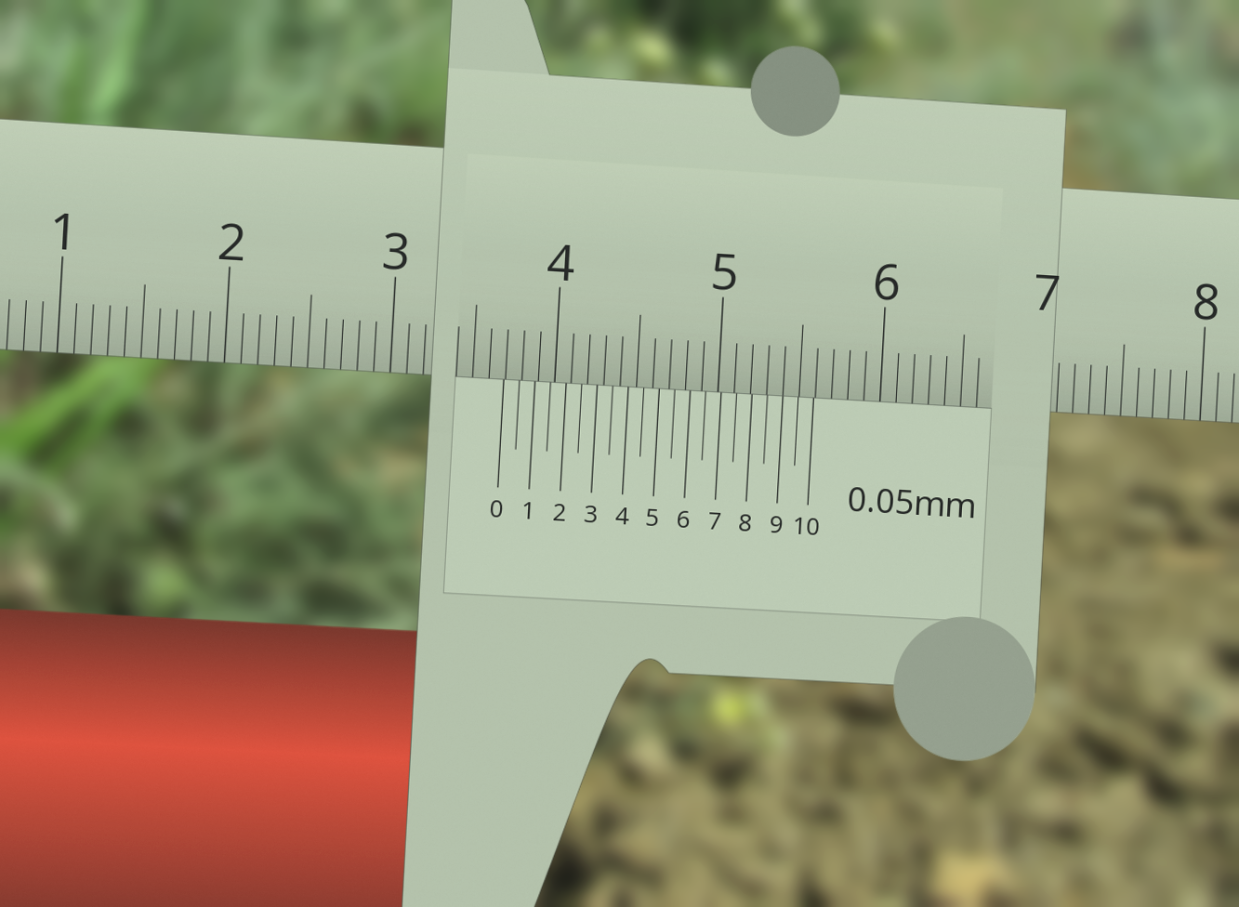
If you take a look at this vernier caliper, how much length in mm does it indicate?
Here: 36.9 mm
